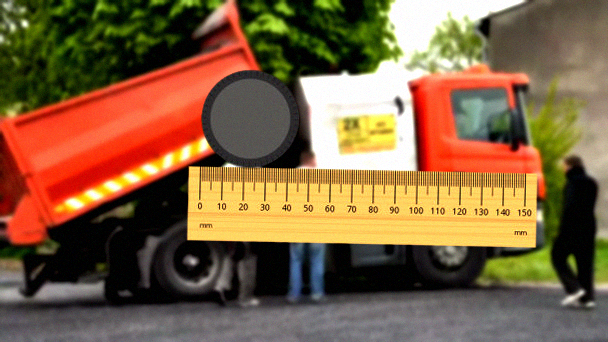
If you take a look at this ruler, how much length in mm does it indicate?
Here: 45 mm
